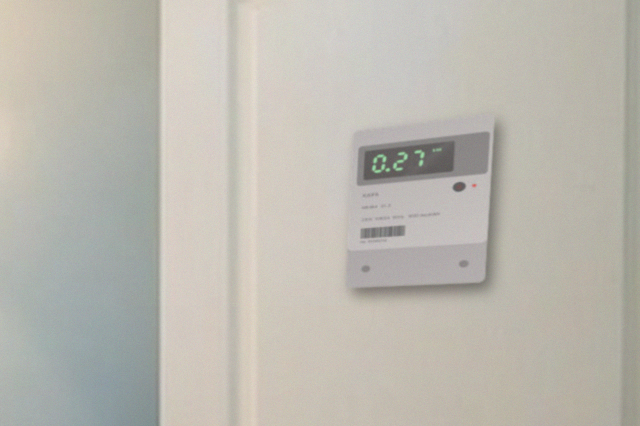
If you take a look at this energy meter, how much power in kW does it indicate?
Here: 0.27 kW
